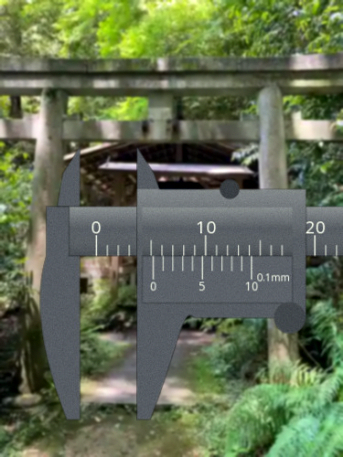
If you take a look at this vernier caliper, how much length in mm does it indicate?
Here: 5.2 mm
